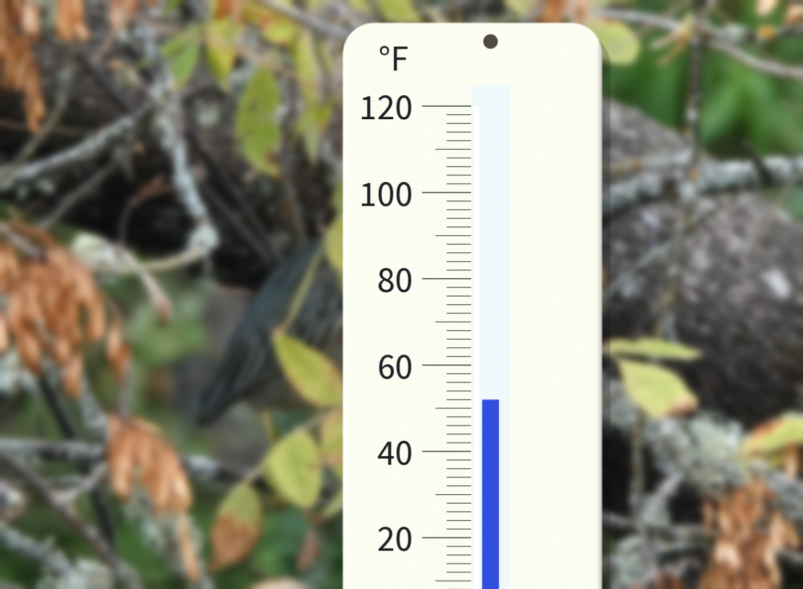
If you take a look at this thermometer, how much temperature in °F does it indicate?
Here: 52 °F
